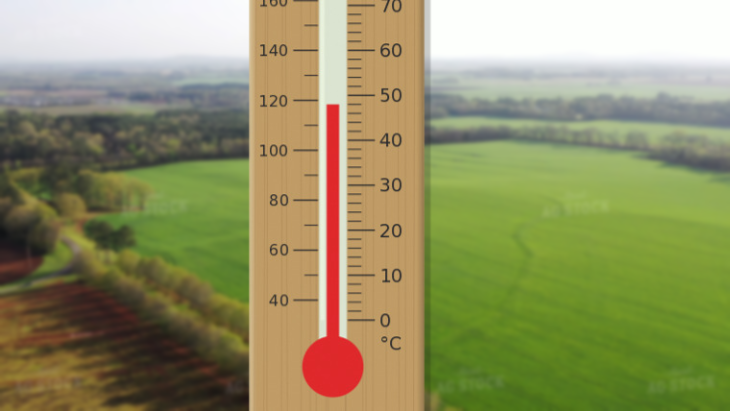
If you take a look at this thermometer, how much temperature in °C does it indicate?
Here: 48 °C
